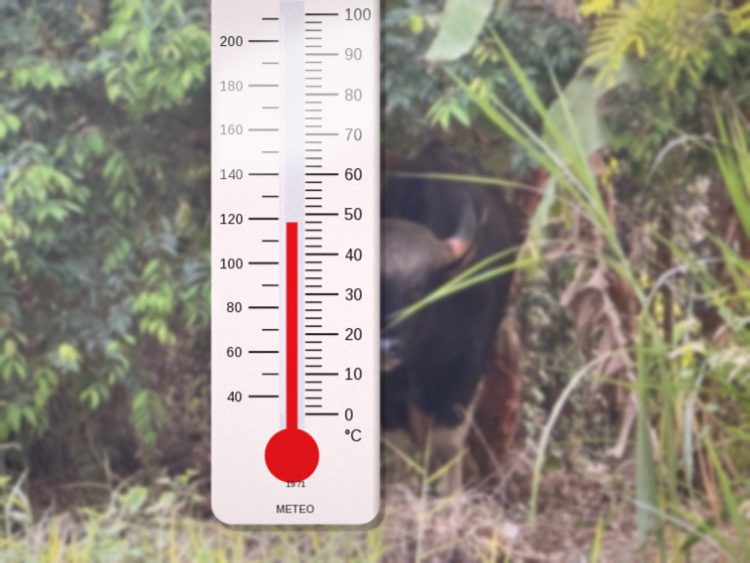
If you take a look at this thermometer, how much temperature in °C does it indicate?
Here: 48 °C
